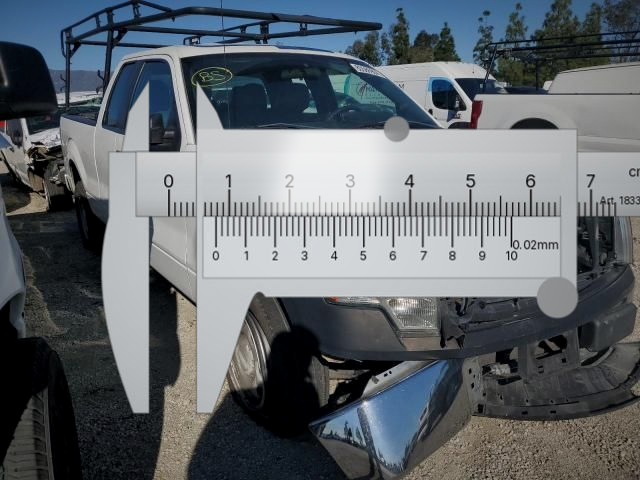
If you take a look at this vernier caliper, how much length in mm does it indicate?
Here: 7.8 mm
